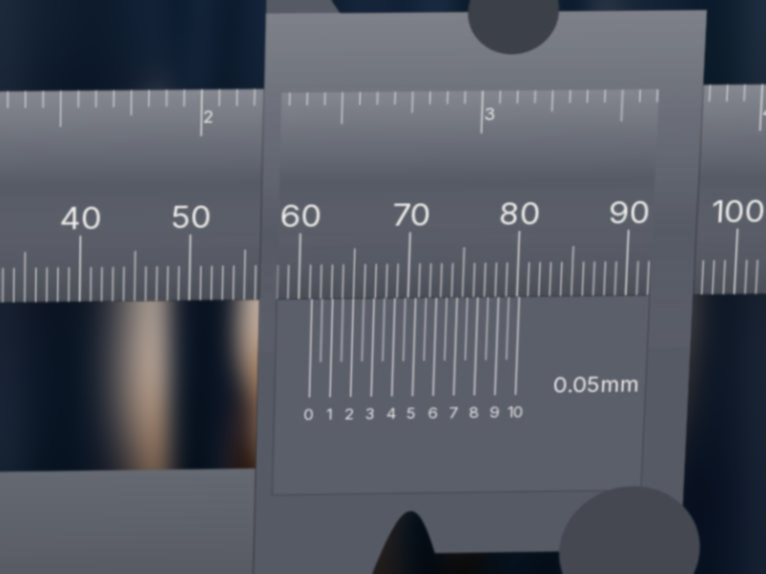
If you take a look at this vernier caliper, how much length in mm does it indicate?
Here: 61.2 mm
